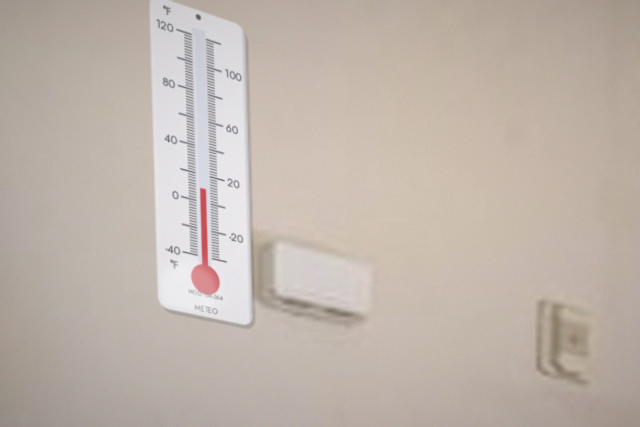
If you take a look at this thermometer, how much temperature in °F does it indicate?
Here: 10 °F
